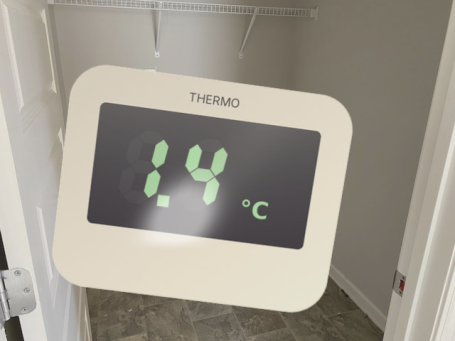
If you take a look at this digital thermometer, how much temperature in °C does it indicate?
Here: 1.4 °C
